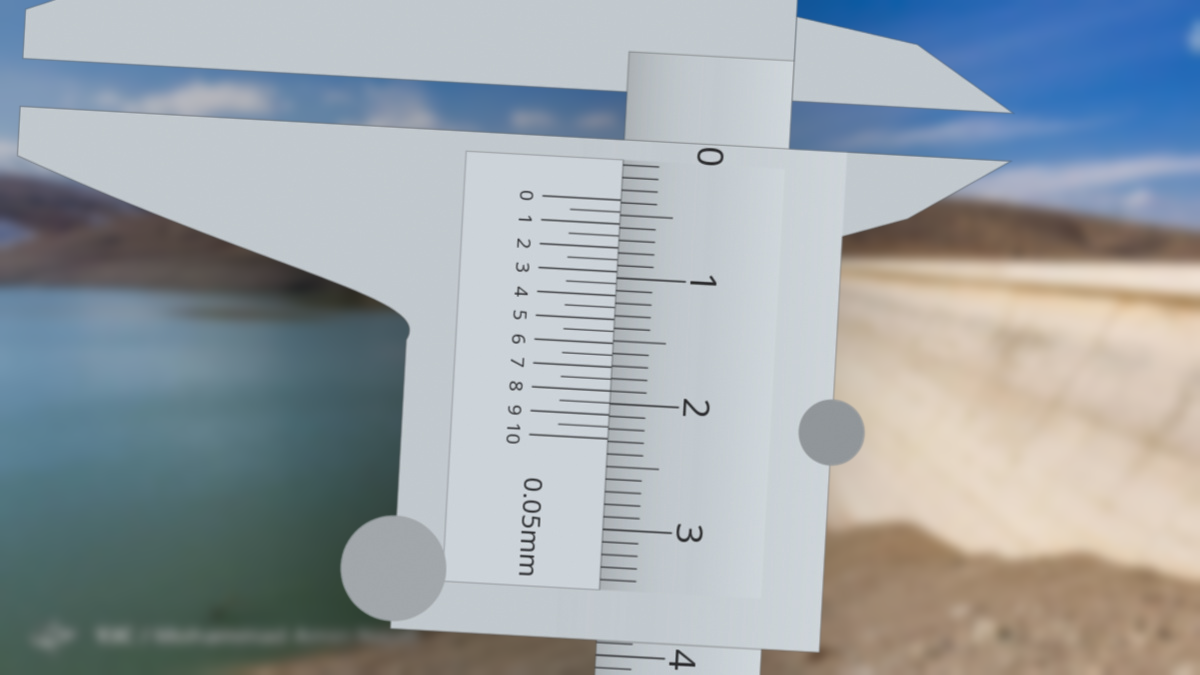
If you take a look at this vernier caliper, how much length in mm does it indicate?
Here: 3.8 mm
